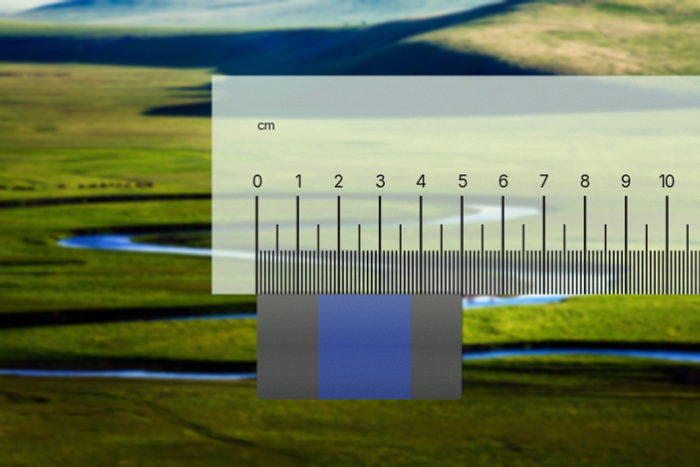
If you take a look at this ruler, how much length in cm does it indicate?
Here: 5 cm
